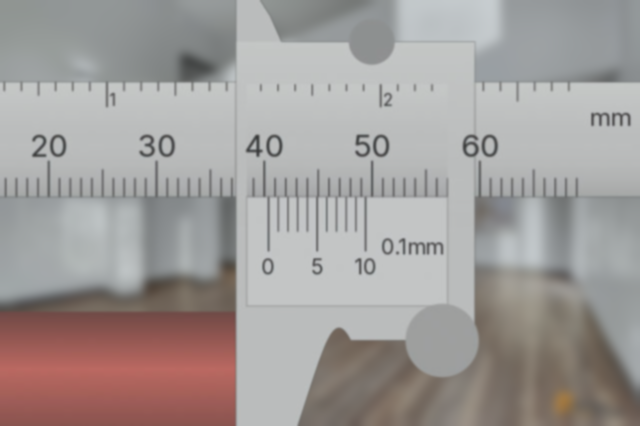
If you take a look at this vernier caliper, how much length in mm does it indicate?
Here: 40.4 mm
